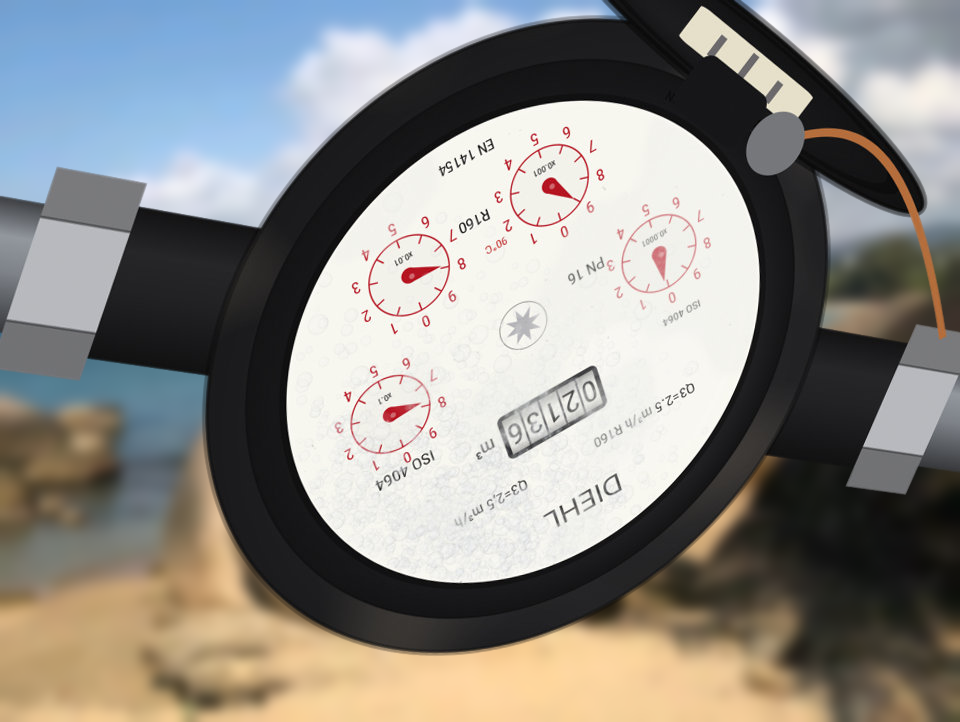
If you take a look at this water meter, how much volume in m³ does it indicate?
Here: 2136.7790 m³
